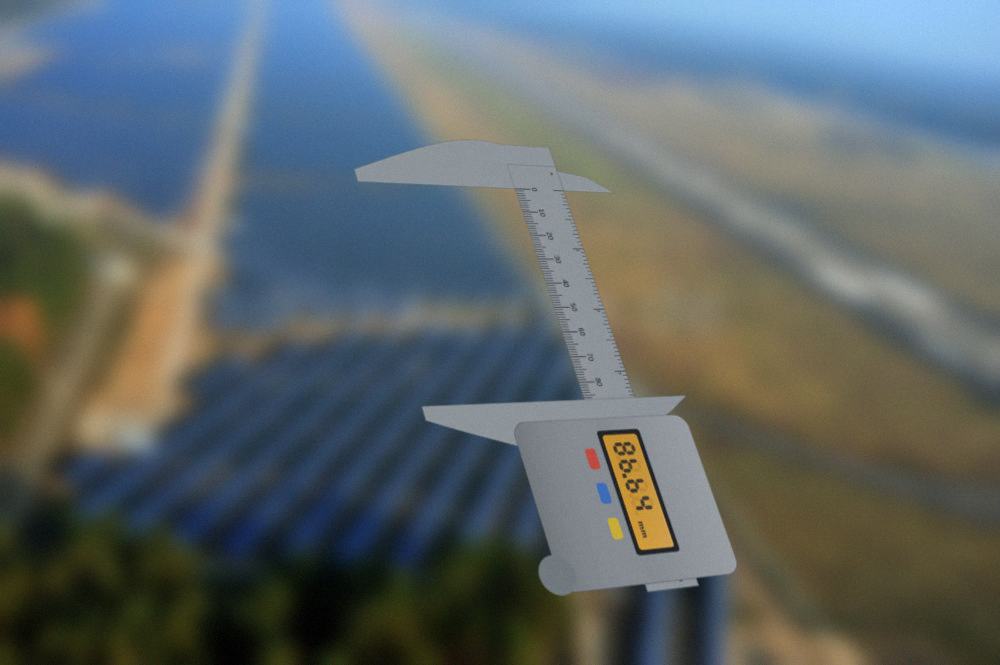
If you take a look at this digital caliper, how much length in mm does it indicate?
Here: 86.64 mm
